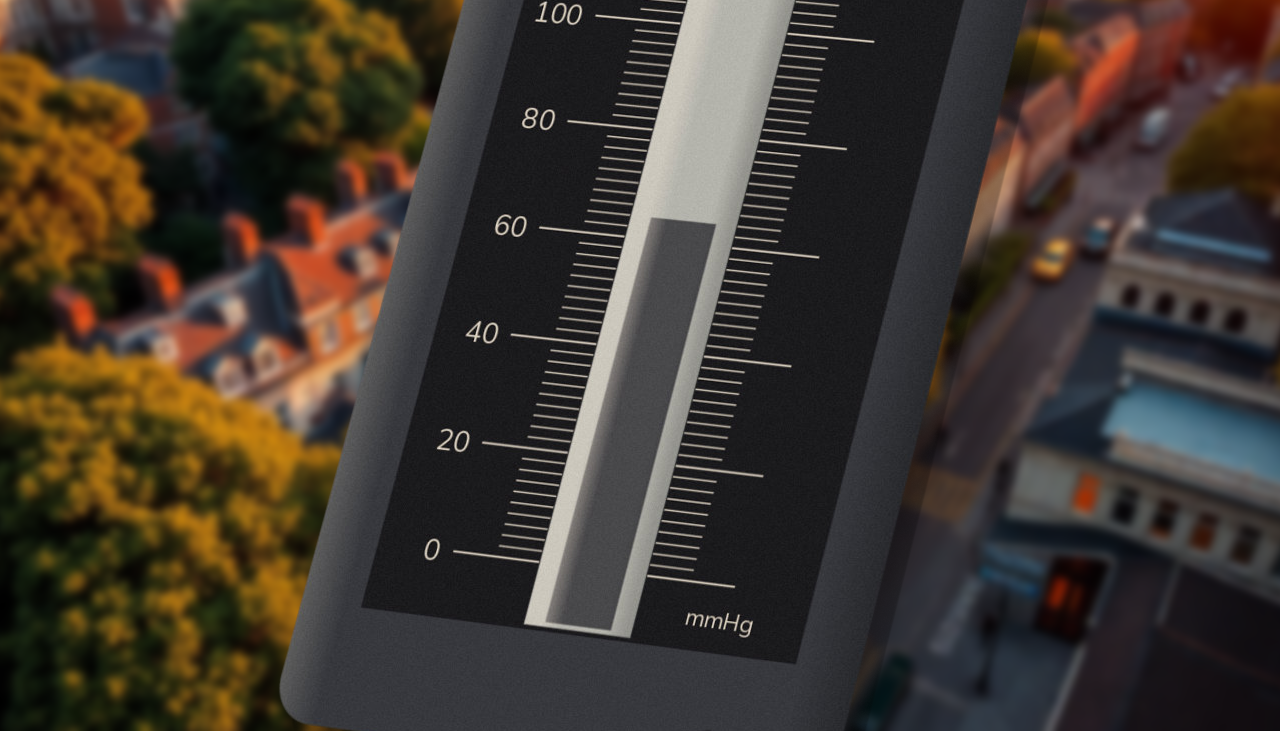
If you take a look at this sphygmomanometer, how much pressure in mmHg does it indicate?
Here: 64 mmHg
